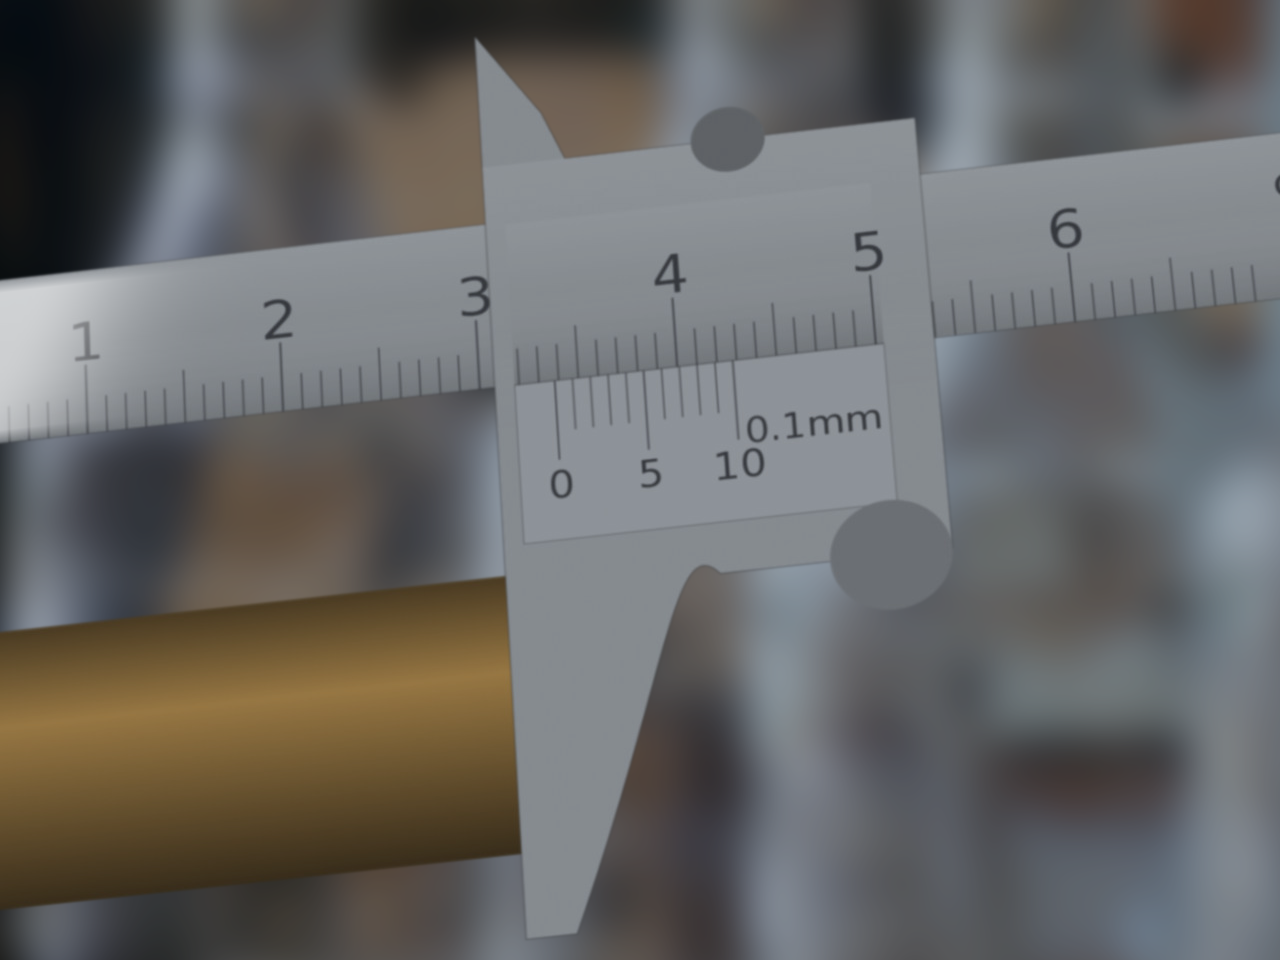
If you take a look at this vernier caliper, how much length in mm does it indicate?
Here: 33.8 mm
